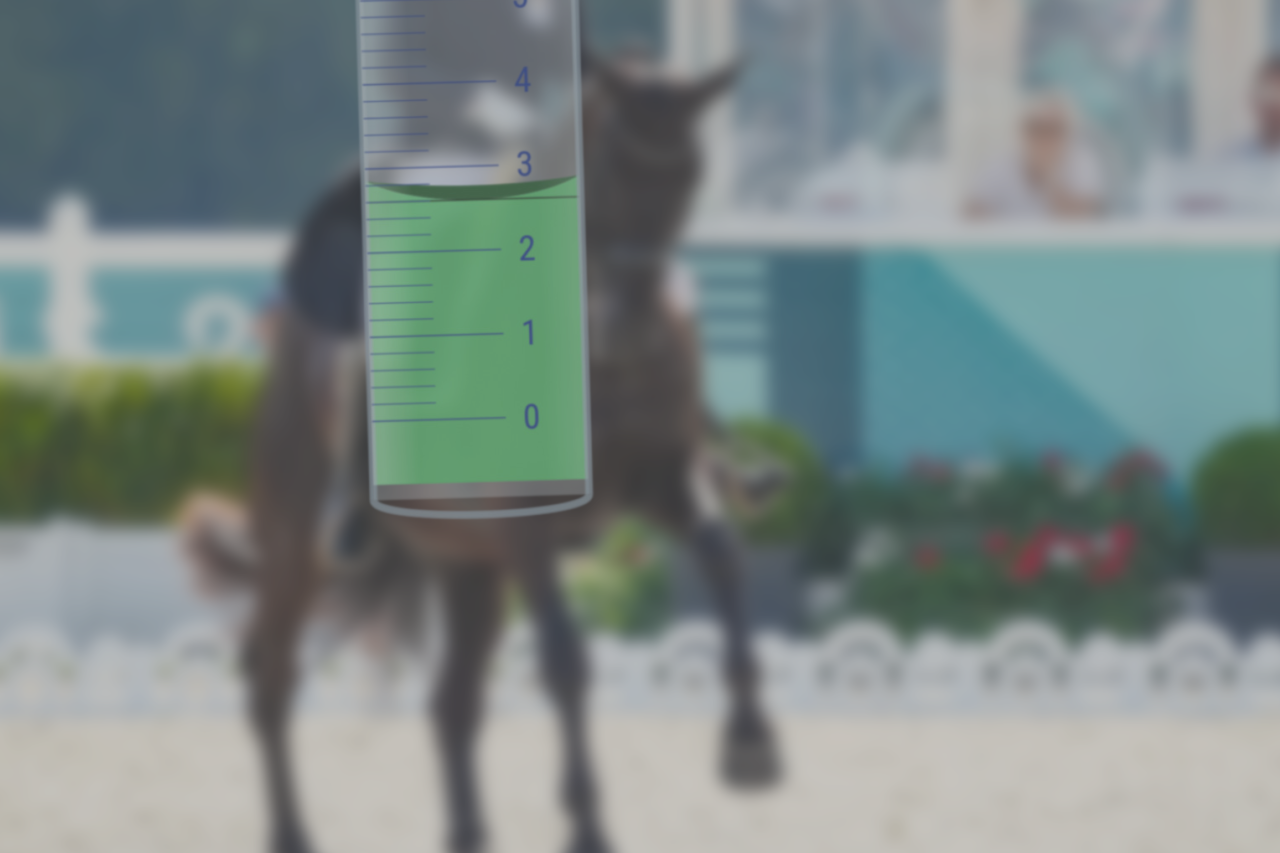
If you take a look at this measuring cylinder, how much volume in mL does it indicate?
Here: 2.6 mL
